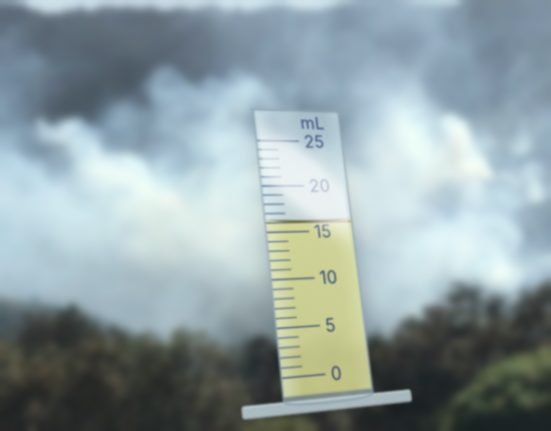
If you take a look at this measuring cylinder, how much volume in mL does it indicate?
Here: 16 mL
